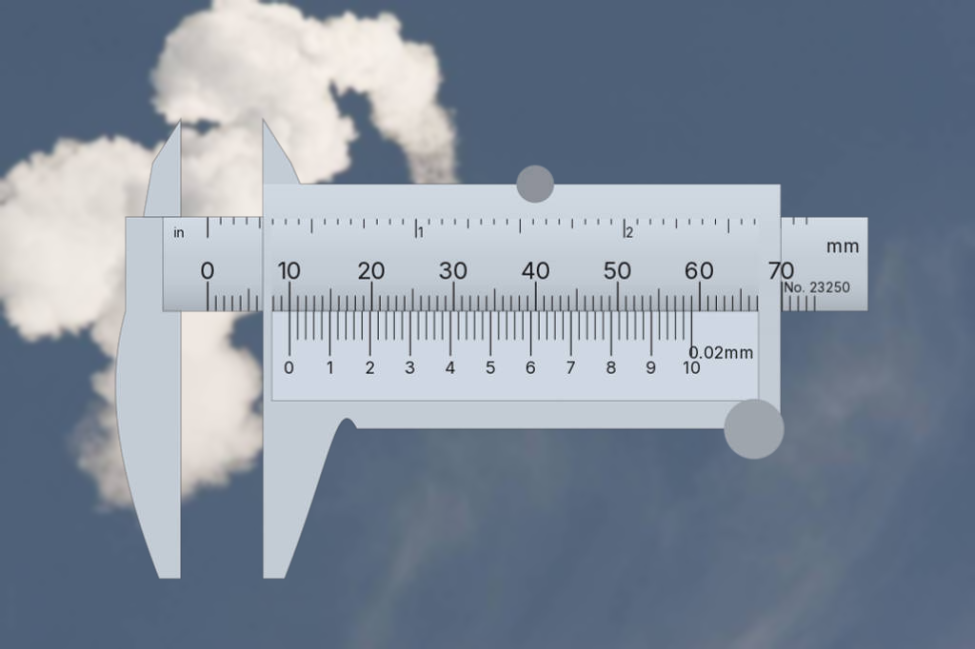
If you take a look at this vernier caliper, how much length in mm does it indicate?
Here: 10.0 mm
